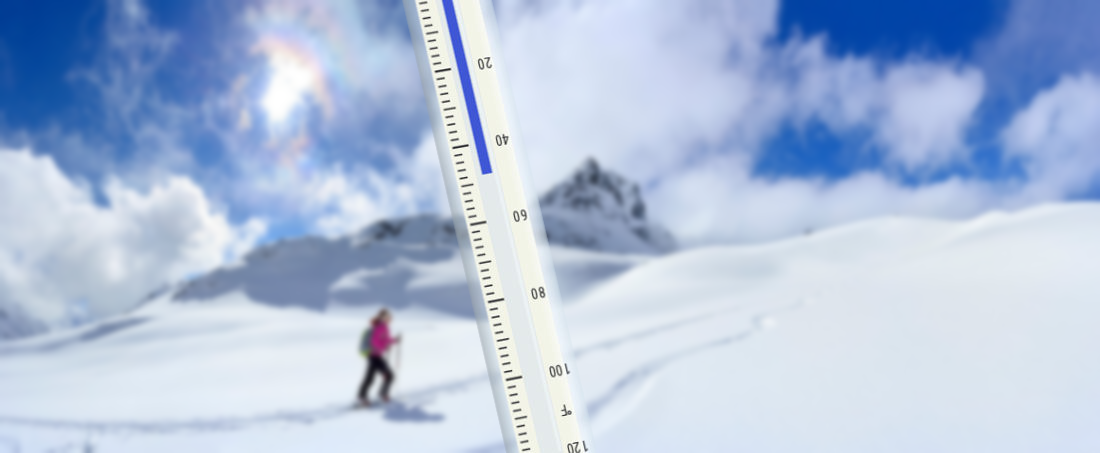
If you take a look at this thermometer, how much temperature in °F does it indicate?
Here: 48 °F
